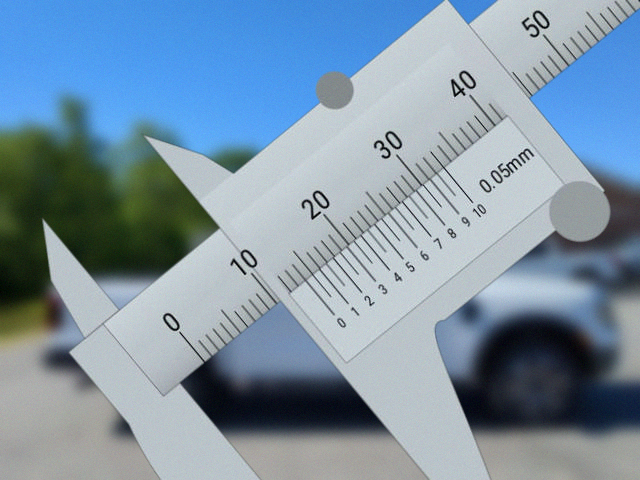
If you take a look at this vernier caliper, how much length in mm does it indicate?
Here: 14.0 mm
